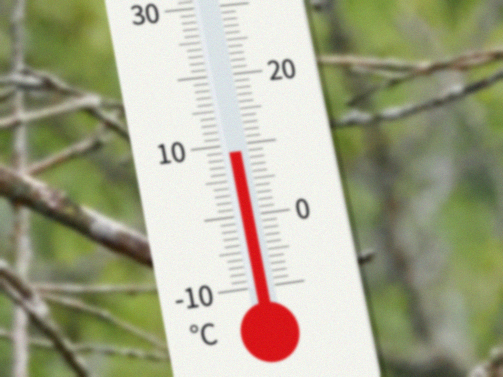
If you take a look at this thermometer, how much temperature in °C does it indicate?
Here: 9 °C
